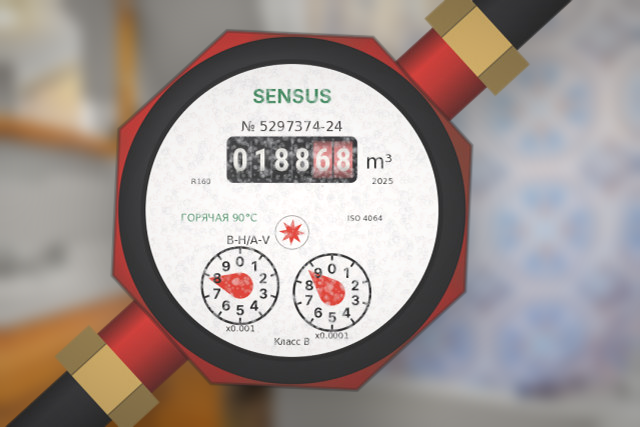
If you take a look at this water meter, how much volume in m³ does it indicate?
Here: 188.6878 m³
